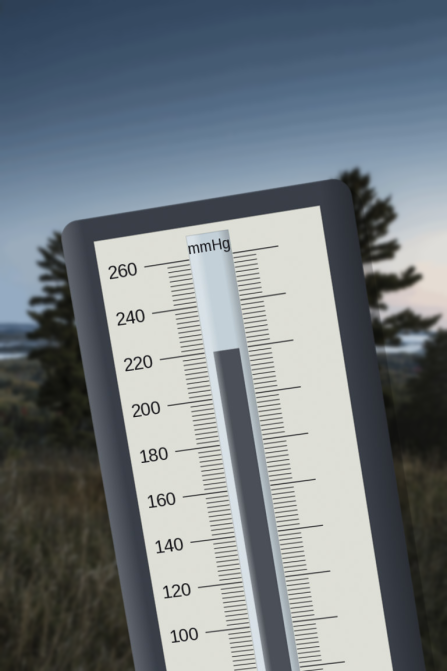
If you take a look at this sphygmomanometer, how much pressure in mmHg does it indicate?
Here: 220 mmHg
